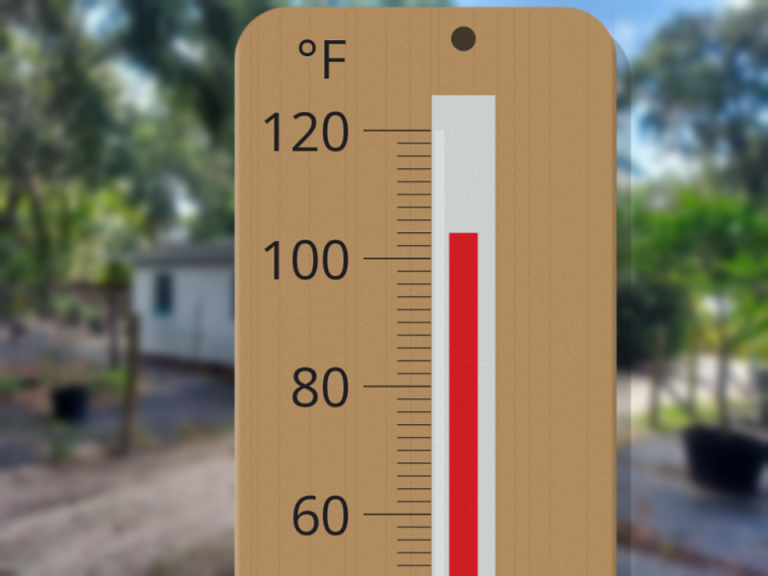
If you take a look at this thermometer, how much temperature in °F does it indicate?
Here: 104 °F
